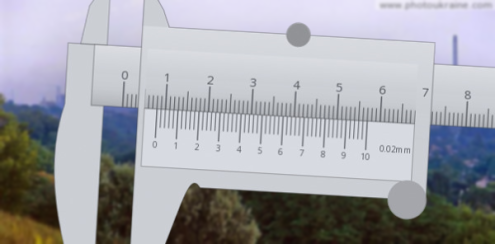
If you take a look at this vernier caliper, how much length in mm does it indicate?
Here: 8.0 mm
